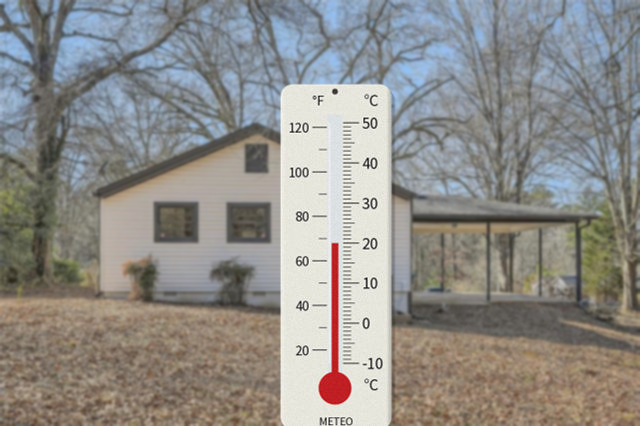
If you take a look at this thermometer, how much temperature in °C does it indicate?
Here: 20 °C
